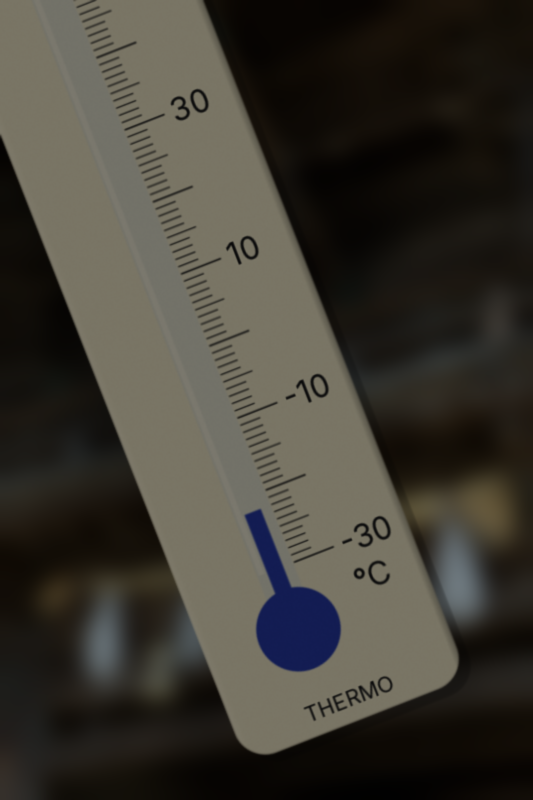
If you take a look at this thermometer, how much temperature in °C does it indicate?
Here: -22 °C
